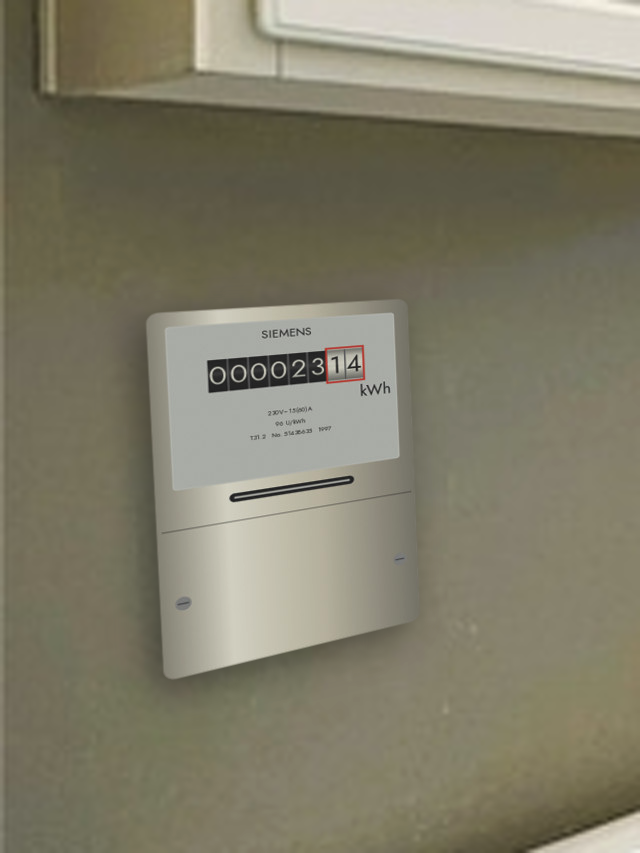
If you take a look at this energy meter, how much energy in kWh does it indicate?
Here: 23.14 kWh
